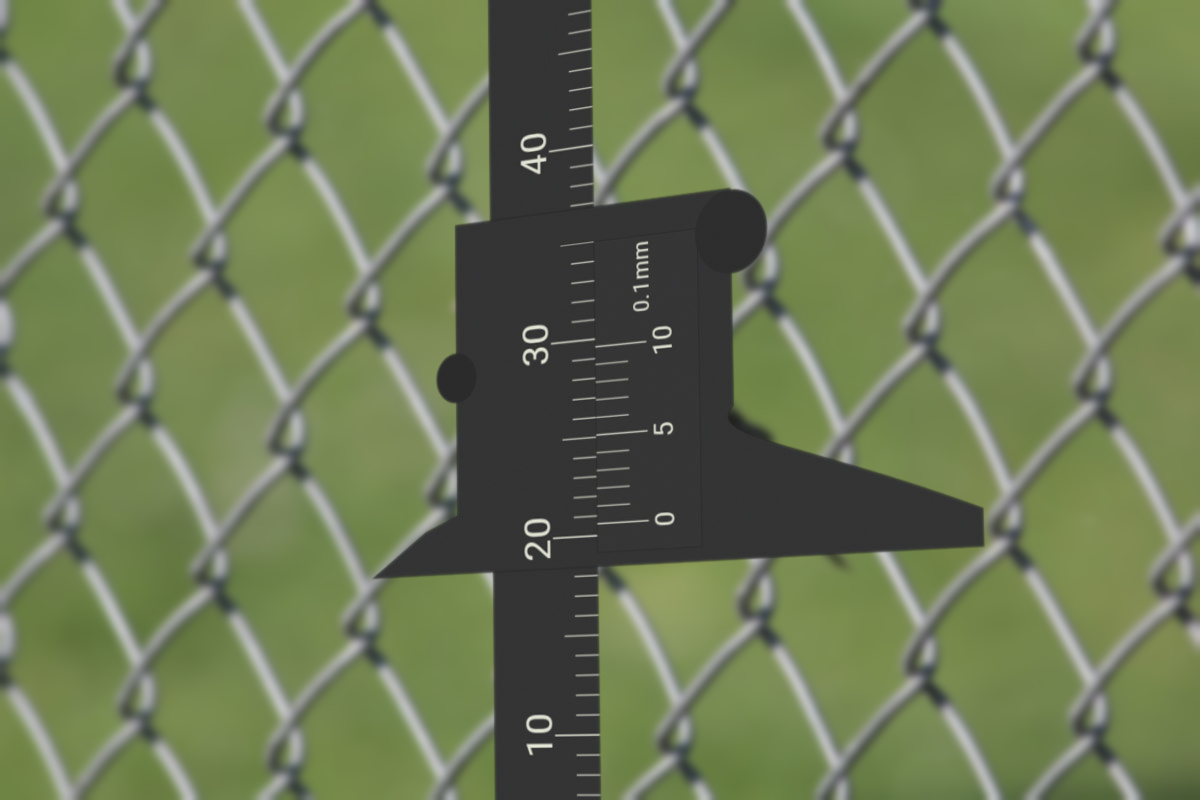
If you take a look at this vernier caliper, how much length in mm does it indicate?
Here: 20.6 mm
